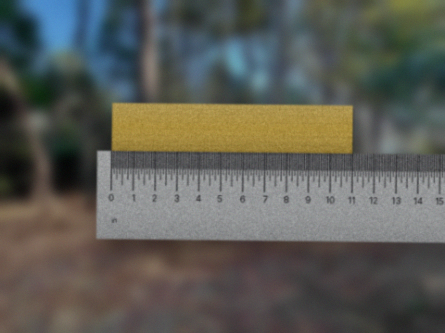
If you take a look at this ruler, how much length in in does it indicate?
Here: 11 in
